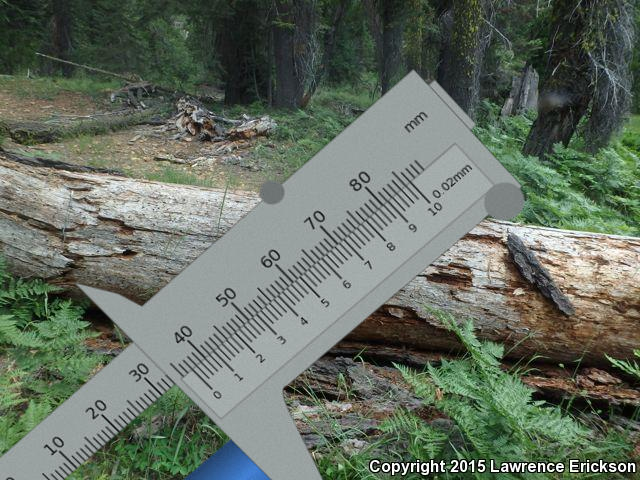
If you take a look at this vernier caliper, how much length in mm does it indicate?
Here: 37.0 mm
